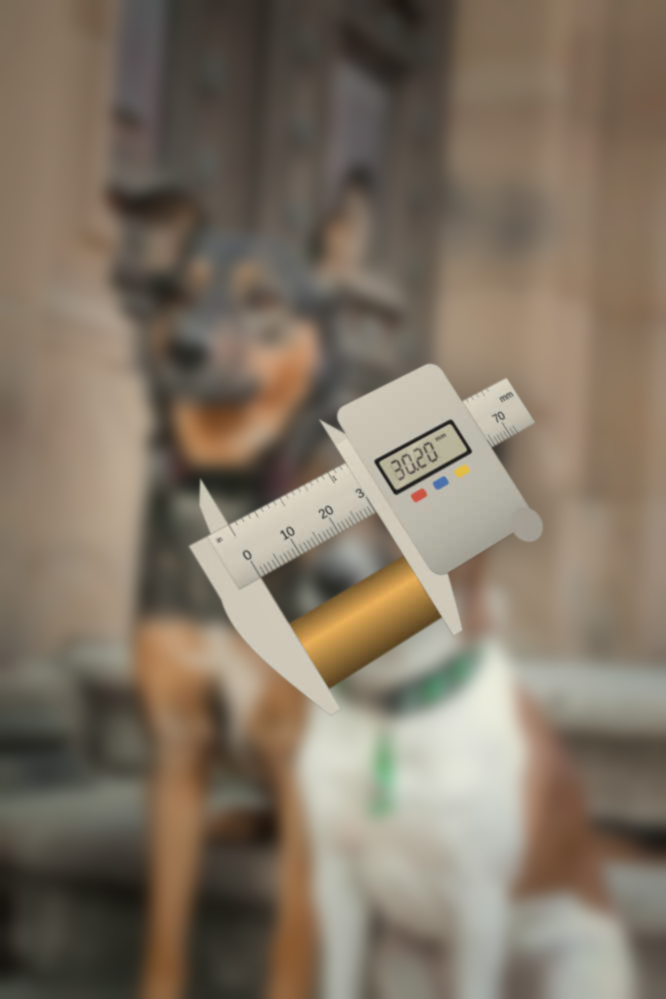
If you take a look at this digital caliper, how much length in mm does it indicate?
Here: 30.20 mm
